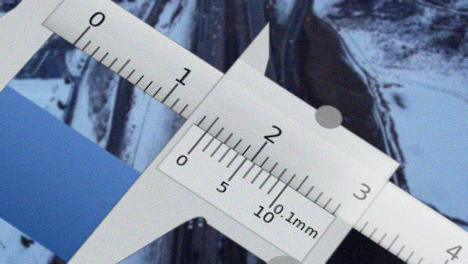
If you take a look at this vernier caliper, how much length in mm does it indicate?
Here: 15.0 mm
